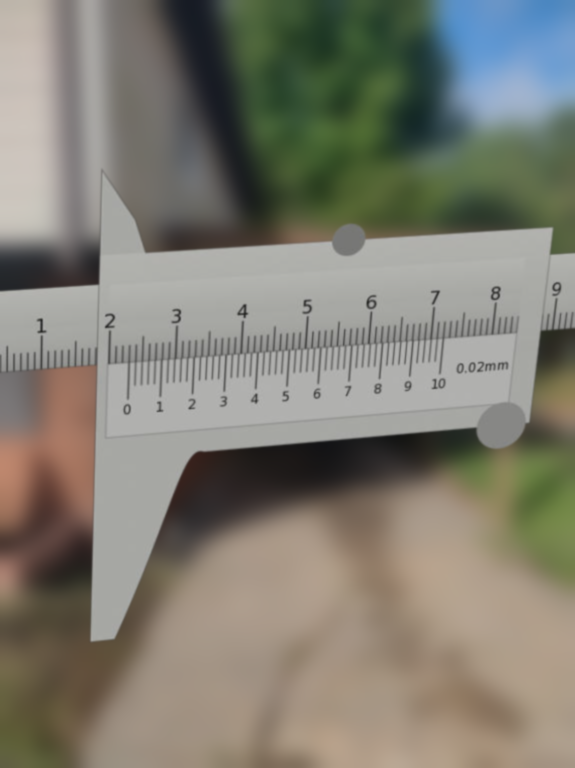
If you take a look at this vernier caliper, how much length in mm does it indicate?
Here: 23.0 mm
